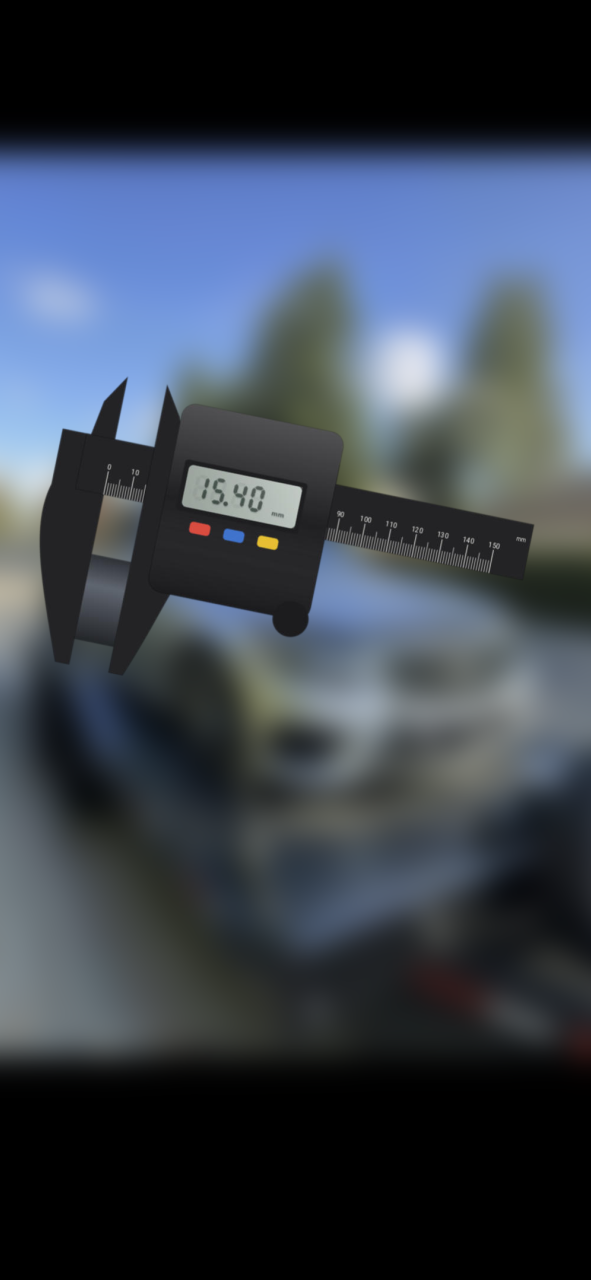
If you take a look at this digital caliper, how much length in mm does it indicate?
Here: 15.40 mm
